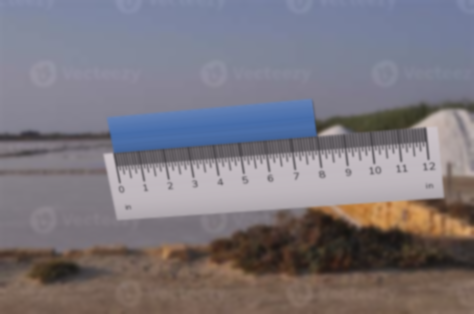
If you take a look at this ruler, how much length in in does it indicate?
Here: 8 in
